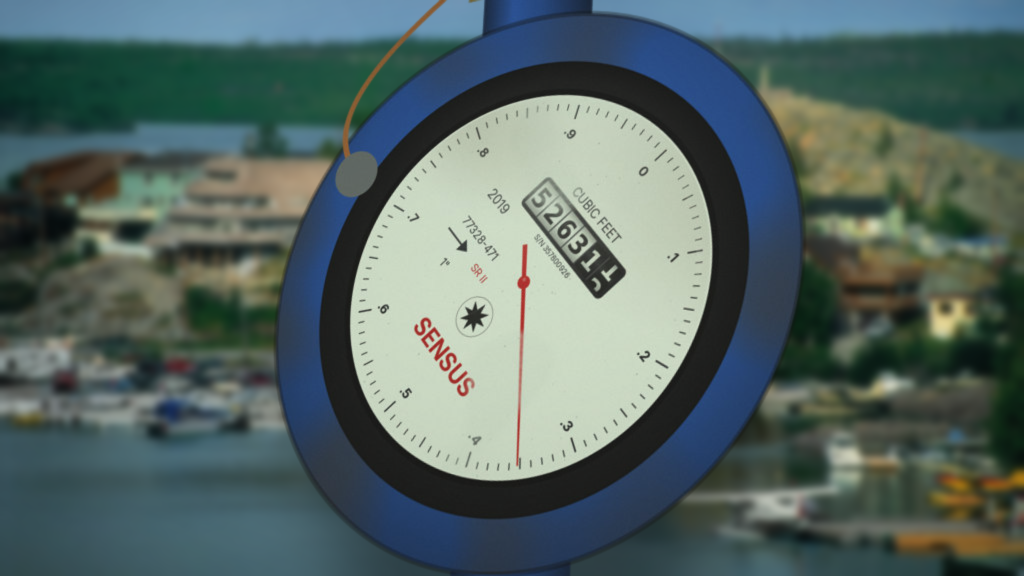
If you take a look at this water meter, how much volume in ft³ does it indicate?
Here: 526311.35 ft³
